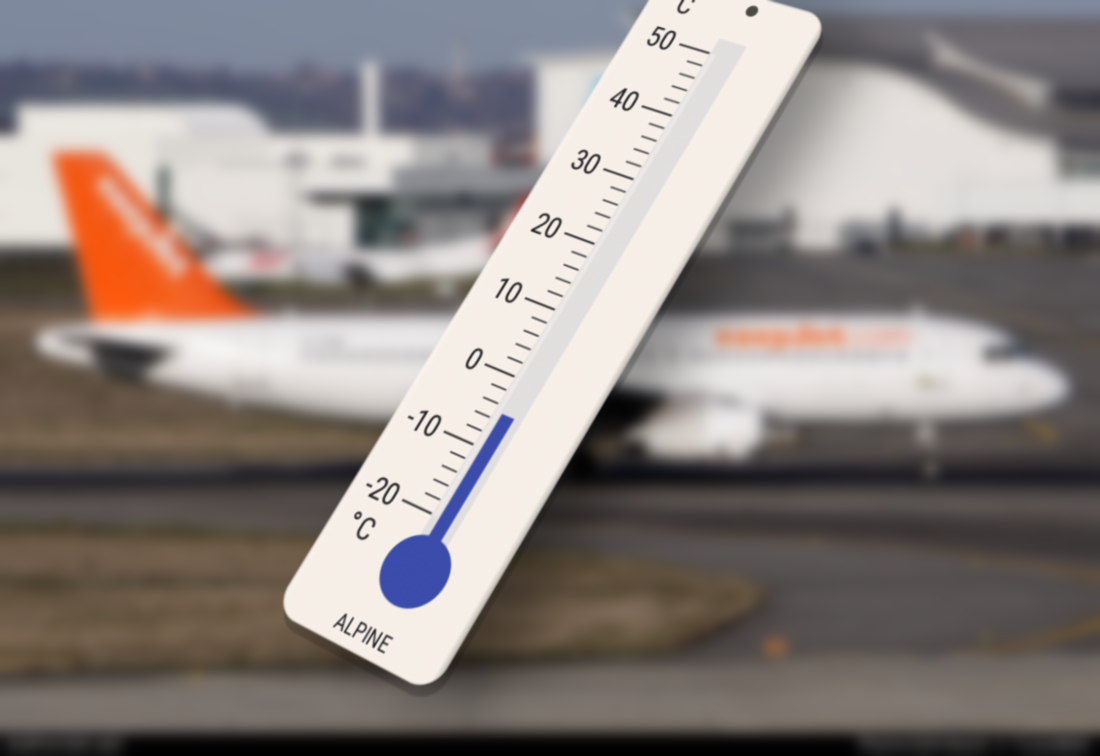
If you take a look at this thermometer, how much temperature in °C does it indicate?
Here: -5 °C
